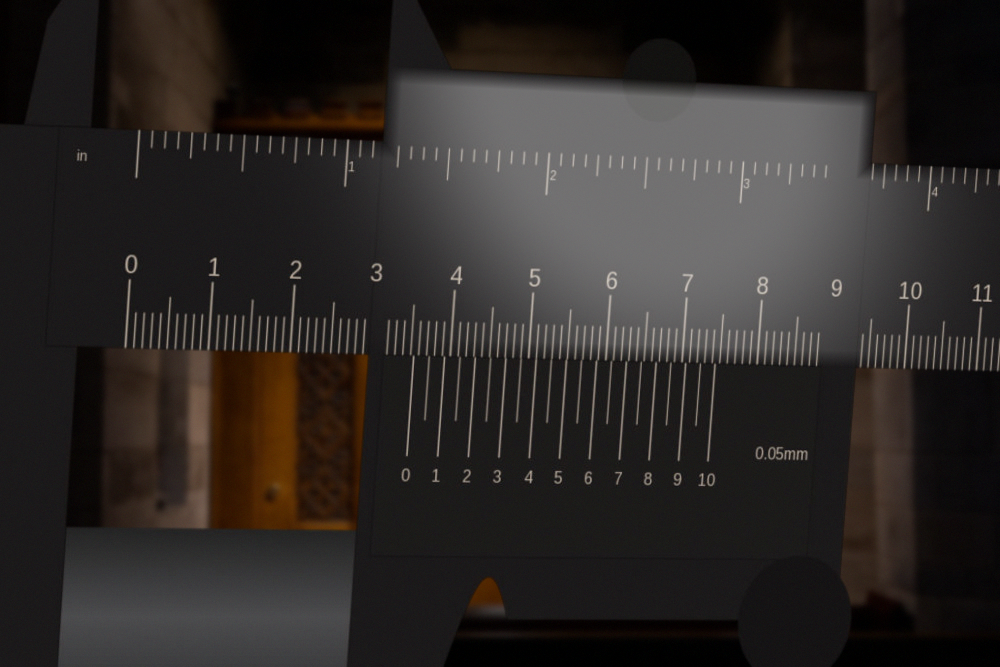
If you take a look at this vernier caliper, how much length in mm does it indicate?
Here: 35.4 mm
